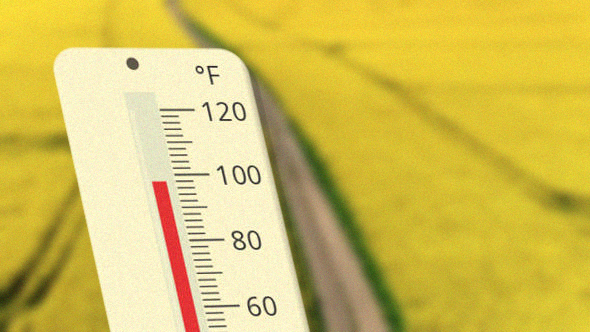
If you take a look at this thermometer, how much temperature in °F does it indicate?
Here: 98 °F
